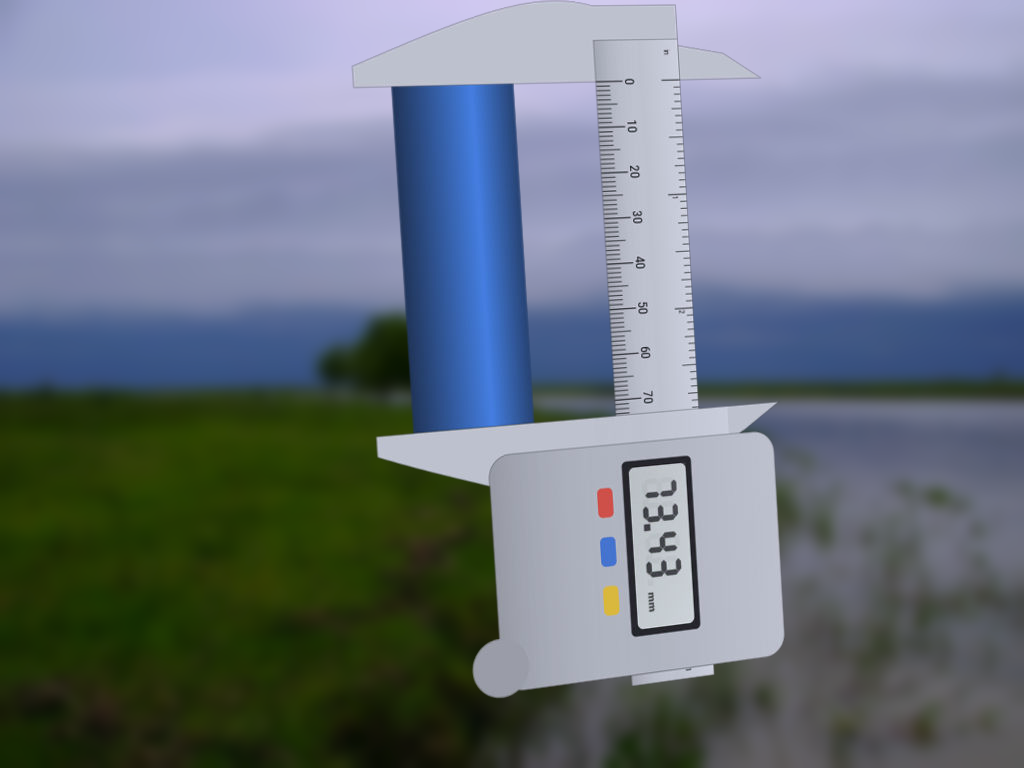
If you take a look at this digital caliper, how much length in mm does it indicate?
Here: 73.43 mm
